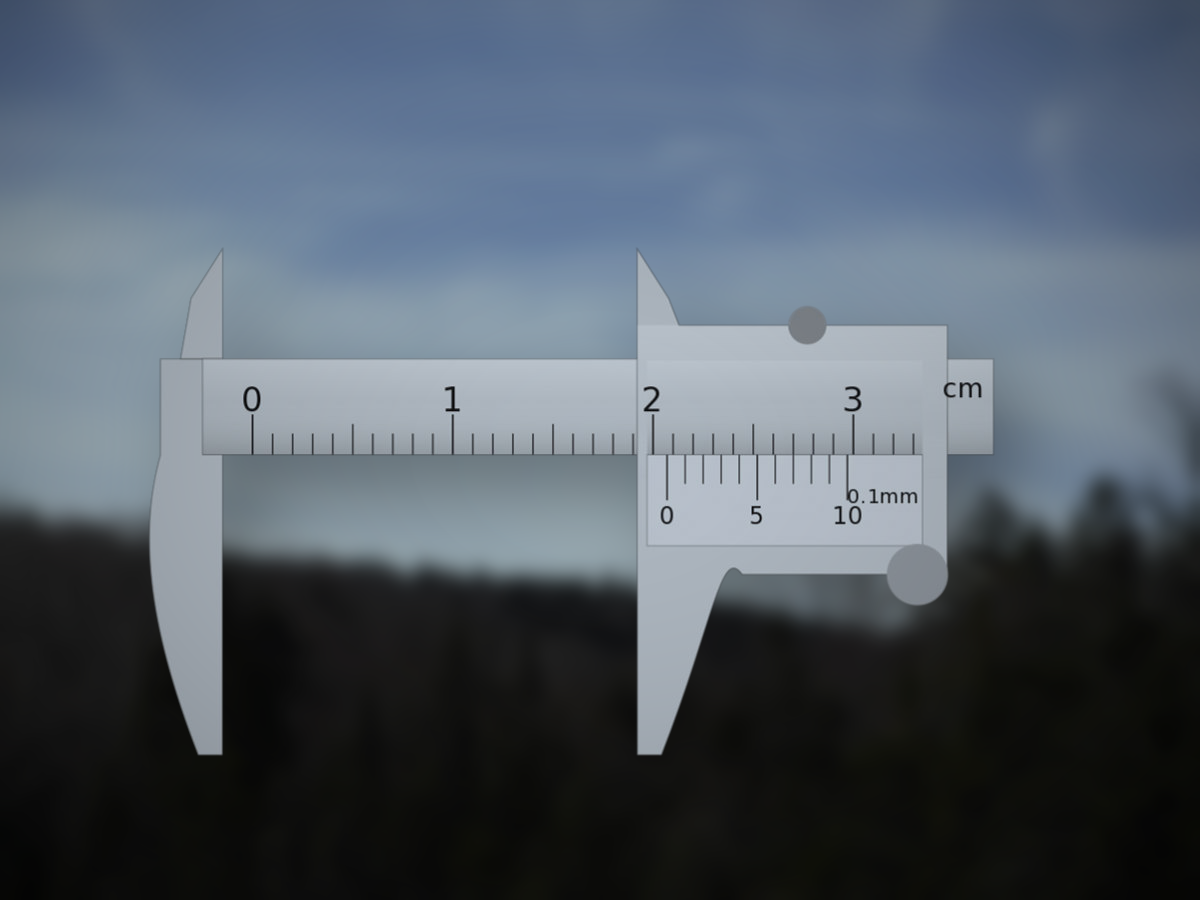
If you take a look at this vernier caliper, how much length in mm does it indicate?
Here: 20.7 mm
